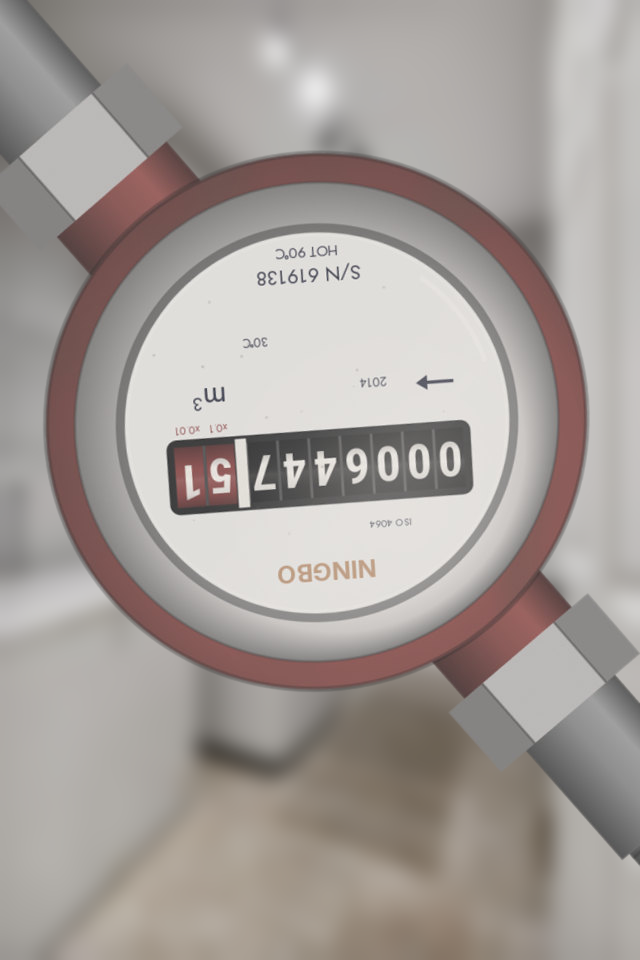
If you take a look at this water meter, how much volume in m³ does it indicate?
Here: 6447.51 m³
